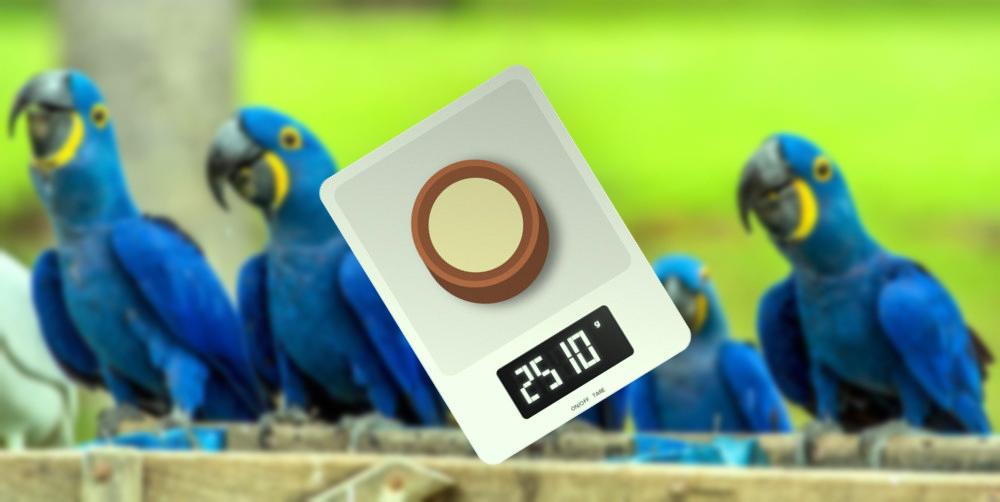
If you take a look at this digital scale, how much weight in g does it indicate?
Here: 2510 g
